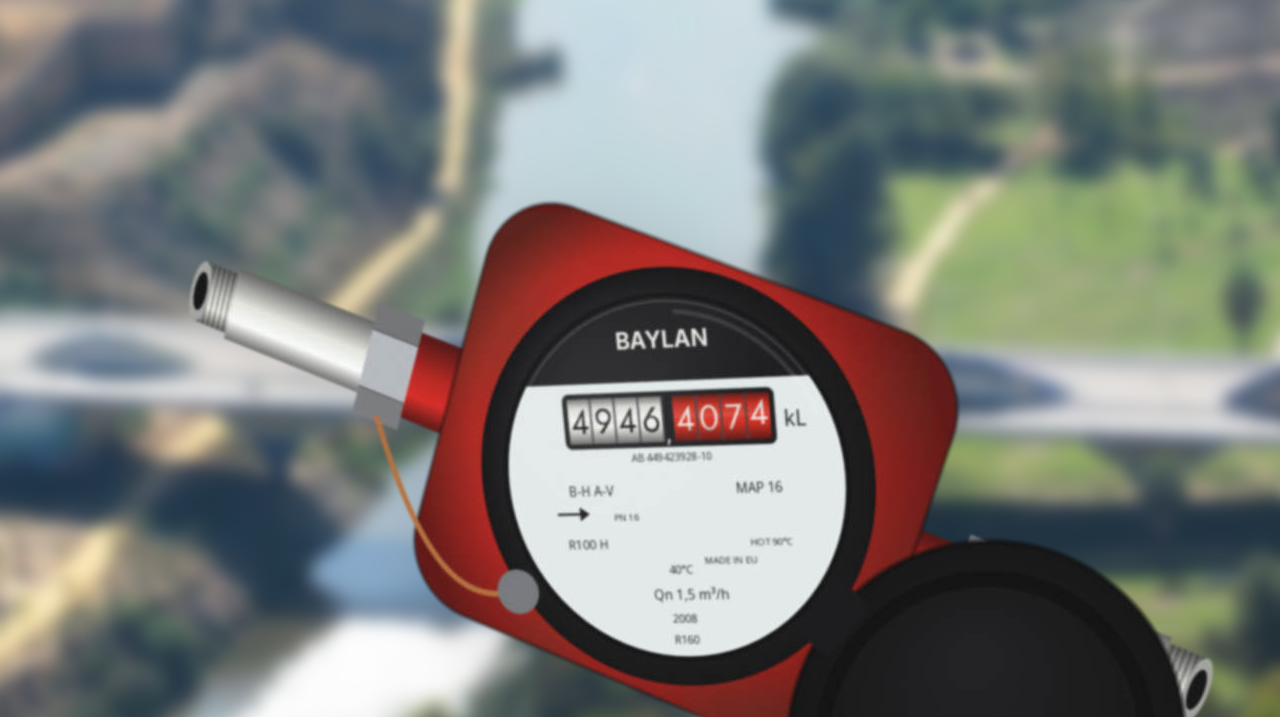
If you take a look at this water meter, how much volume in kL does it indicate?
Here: 4946.4074 kL
